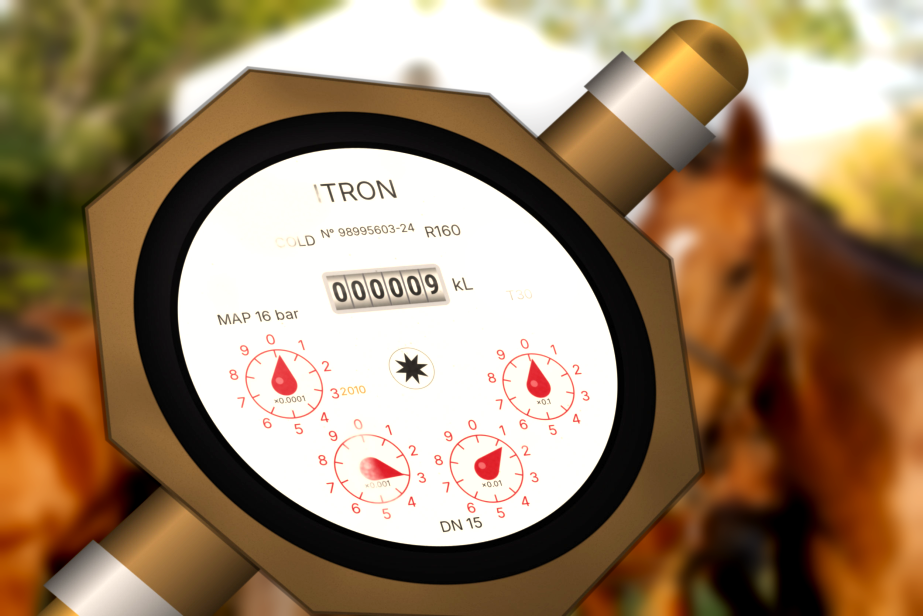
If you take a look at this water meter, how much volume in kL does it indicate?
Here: 9.0130 kL
